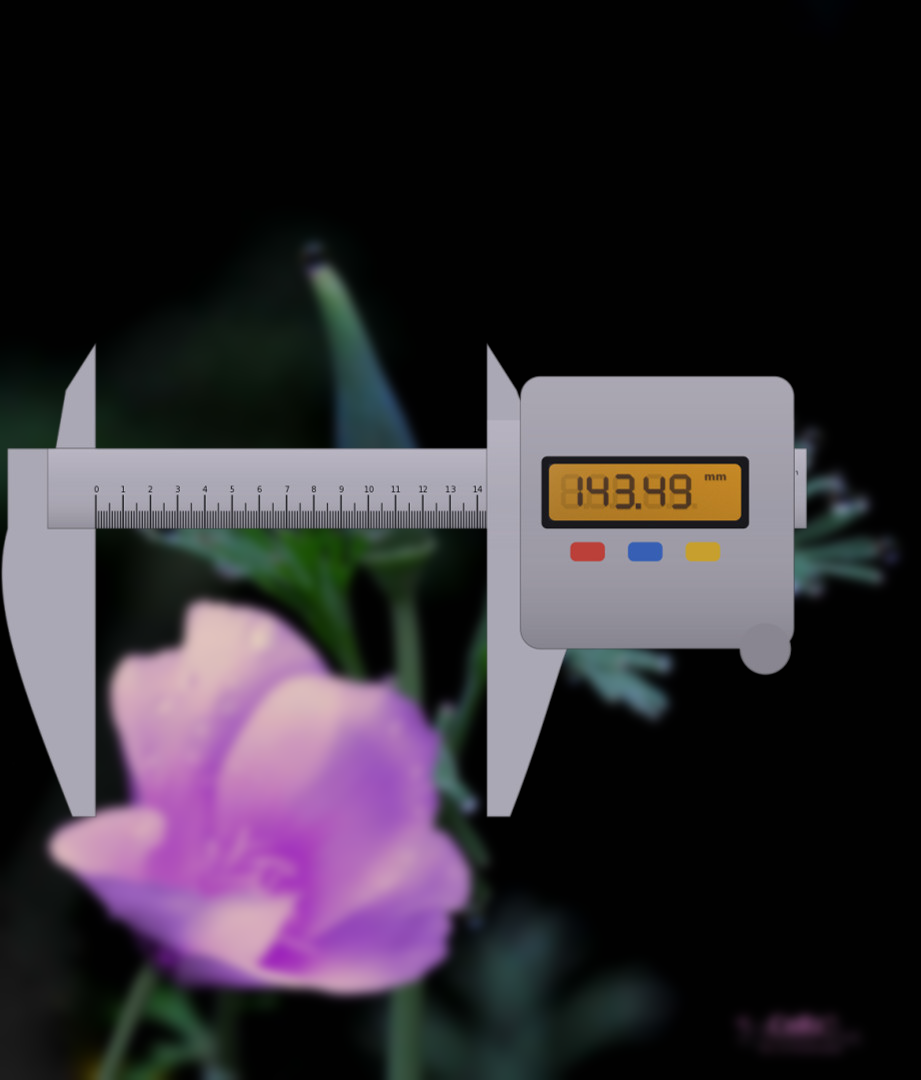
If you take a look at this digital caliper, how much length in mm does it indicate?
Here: 143.49 mm
